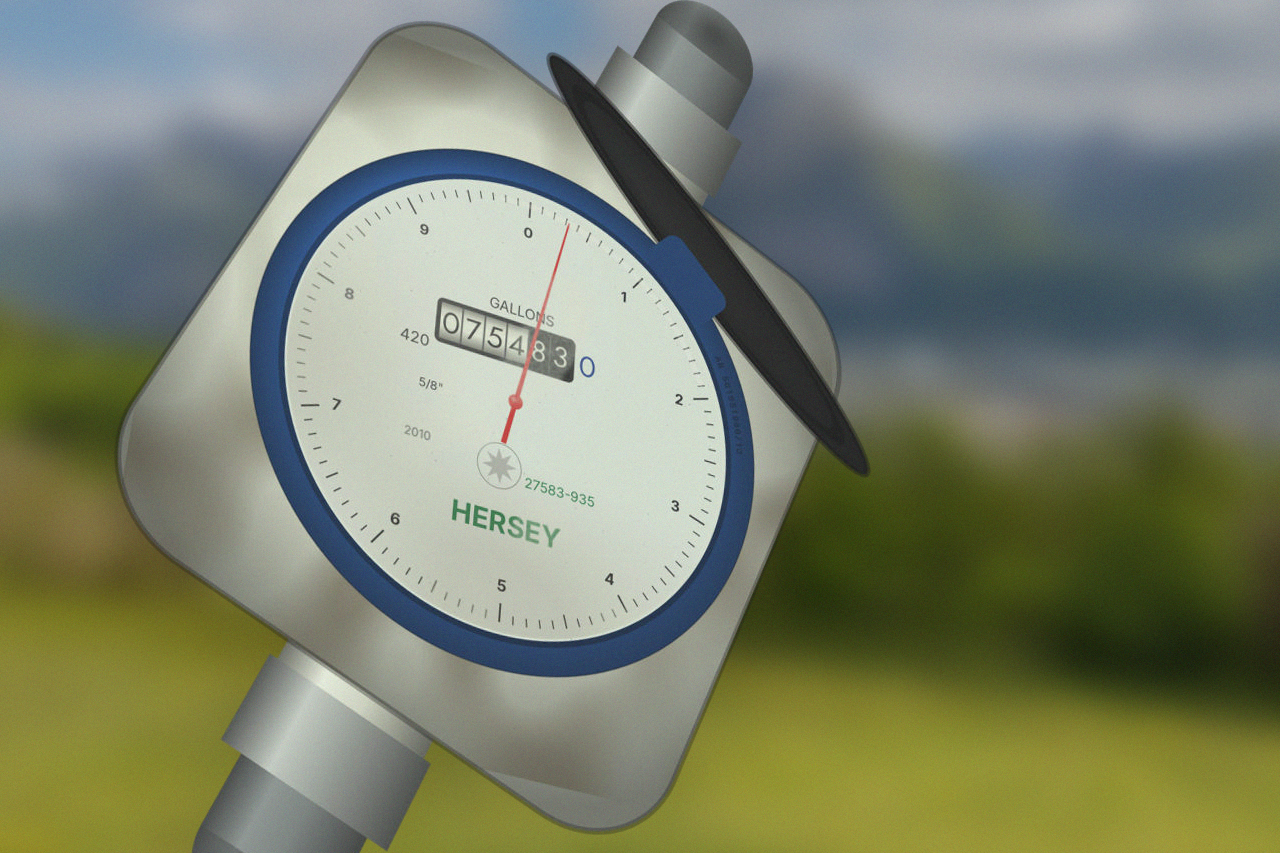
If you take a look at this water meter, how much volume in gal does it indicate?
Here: 754830.3 gal
